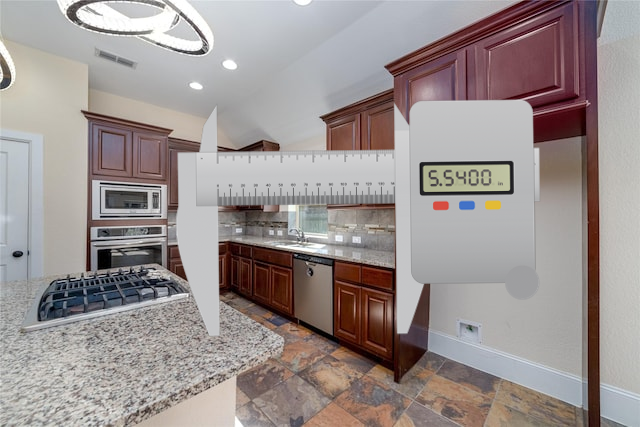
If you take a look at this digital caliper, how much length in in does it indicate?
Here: 5.5400 in
